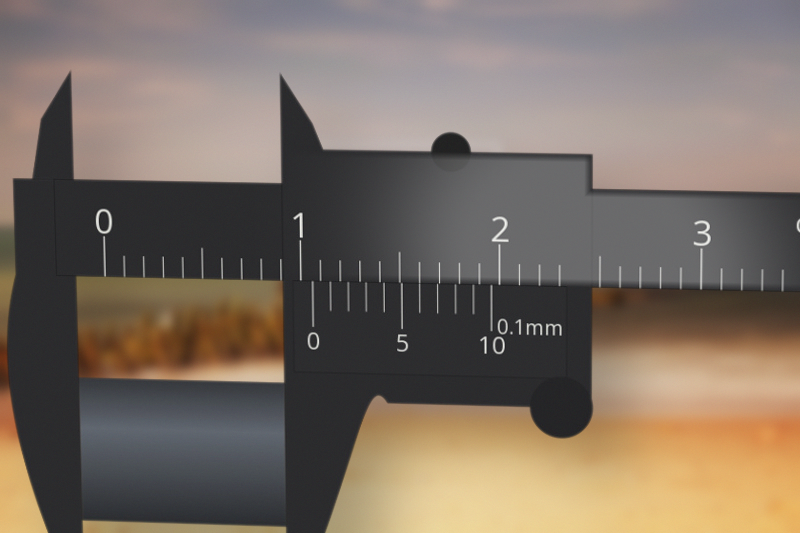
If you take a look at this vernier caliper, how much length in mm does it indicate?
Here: 10.6 mm
